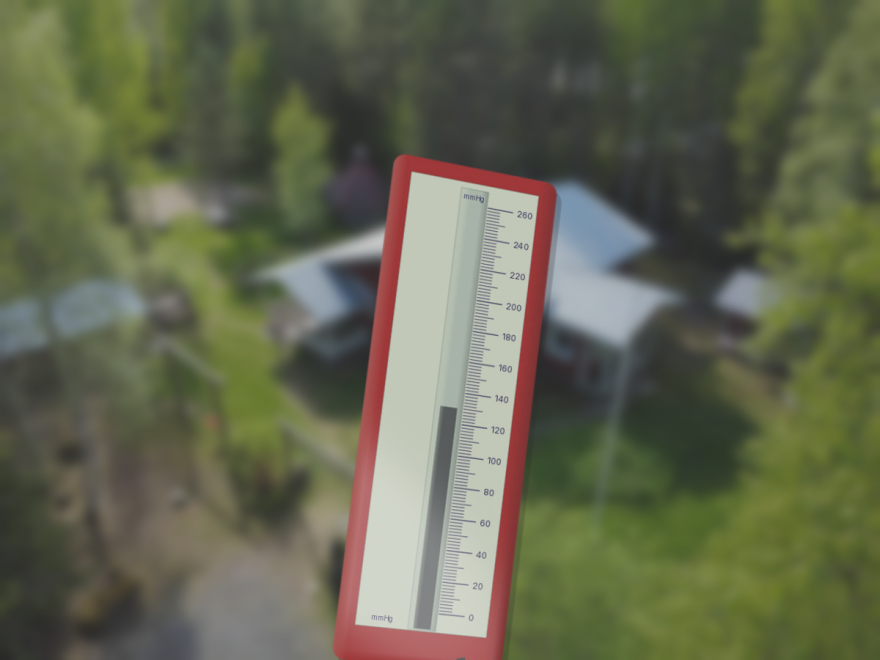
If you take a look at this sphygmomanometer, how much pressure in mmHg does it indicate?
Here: 130 mmHg
